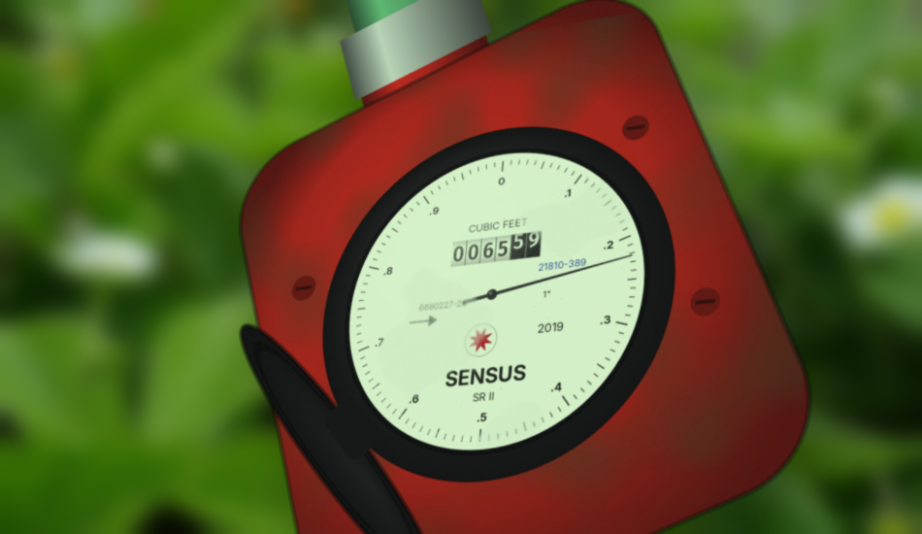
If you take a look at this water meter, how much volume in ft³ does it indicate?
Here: 6559.22 ft³
